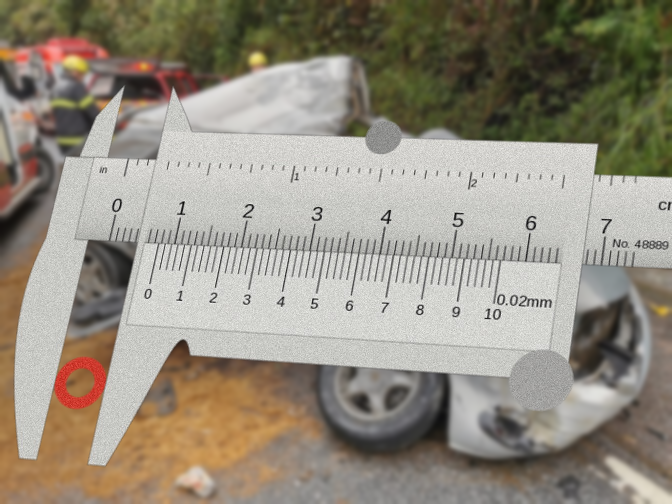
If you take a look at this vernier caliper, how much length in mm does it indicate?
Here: 7.6 mm
